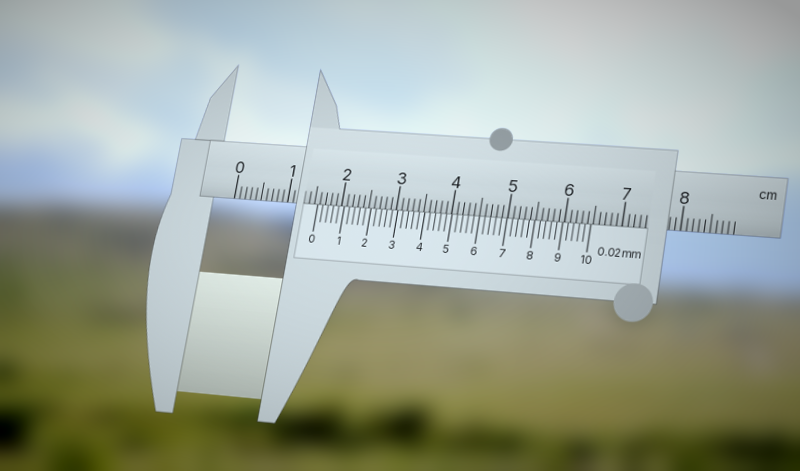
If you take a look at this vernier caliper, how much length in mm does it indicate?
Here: 15.6 mm
